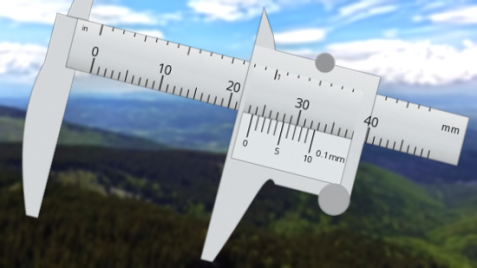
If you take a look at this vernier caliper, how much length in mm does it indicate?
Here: 23.6 mm
